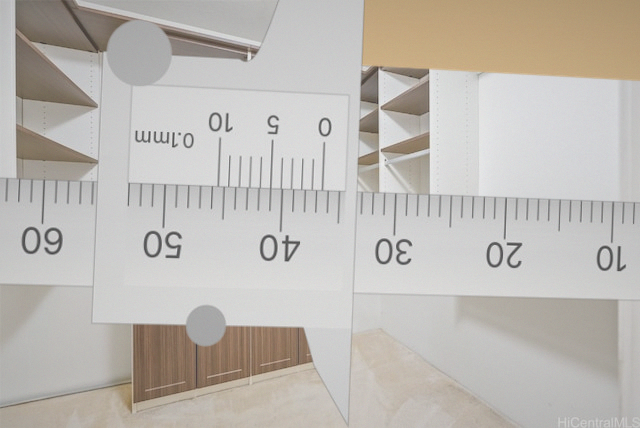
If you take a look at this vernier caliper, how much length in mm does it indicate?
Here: 36.5 mm
